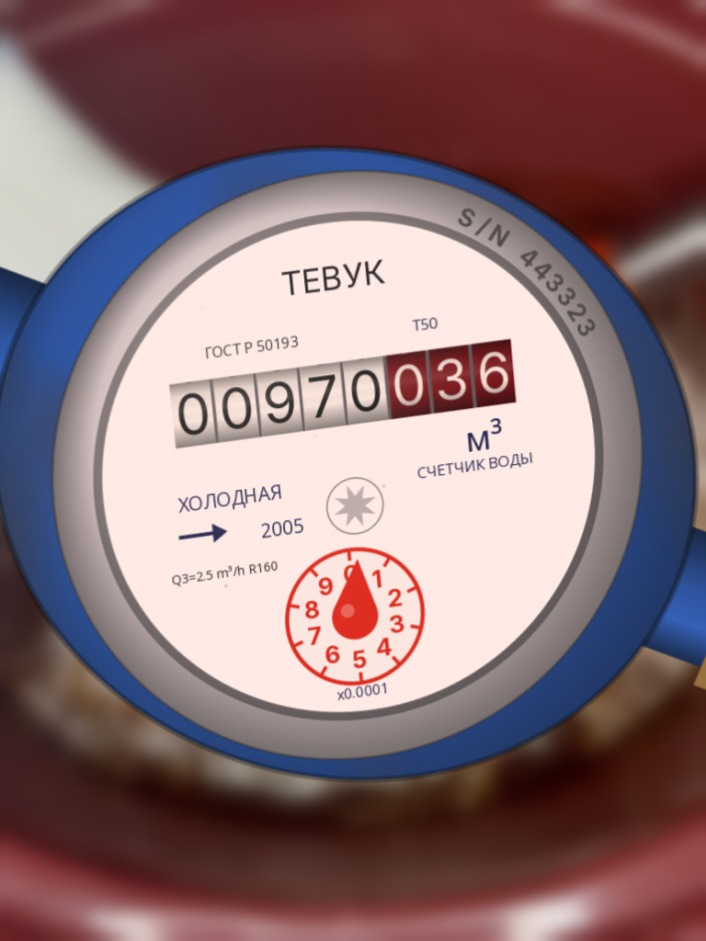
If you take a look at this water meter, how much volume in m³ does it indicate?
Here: 970.0360 m³
